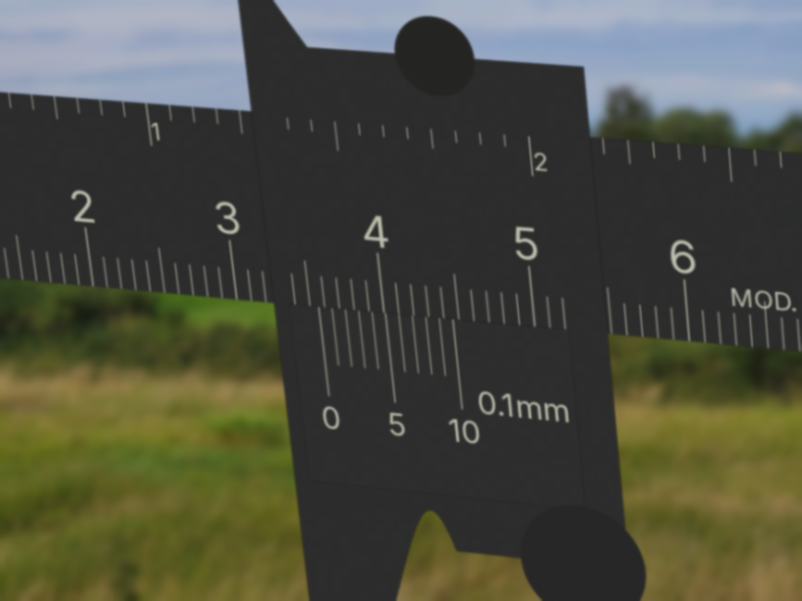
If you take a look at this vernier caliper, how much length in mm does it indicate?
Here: 35.6 mm
